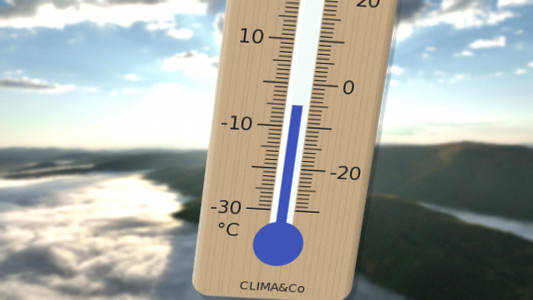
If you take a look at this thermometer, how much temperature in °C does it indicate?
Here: -5 °C
